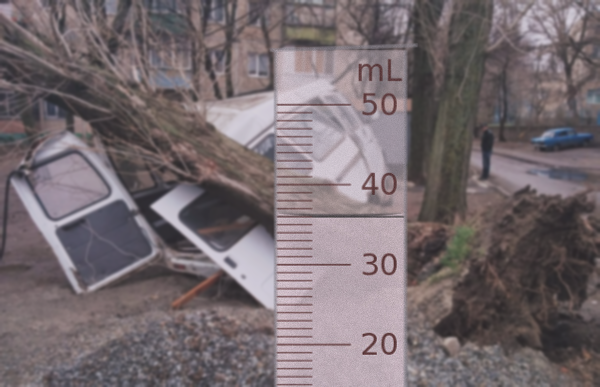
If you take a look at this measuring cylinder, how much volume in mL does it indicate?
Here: 36 mL
